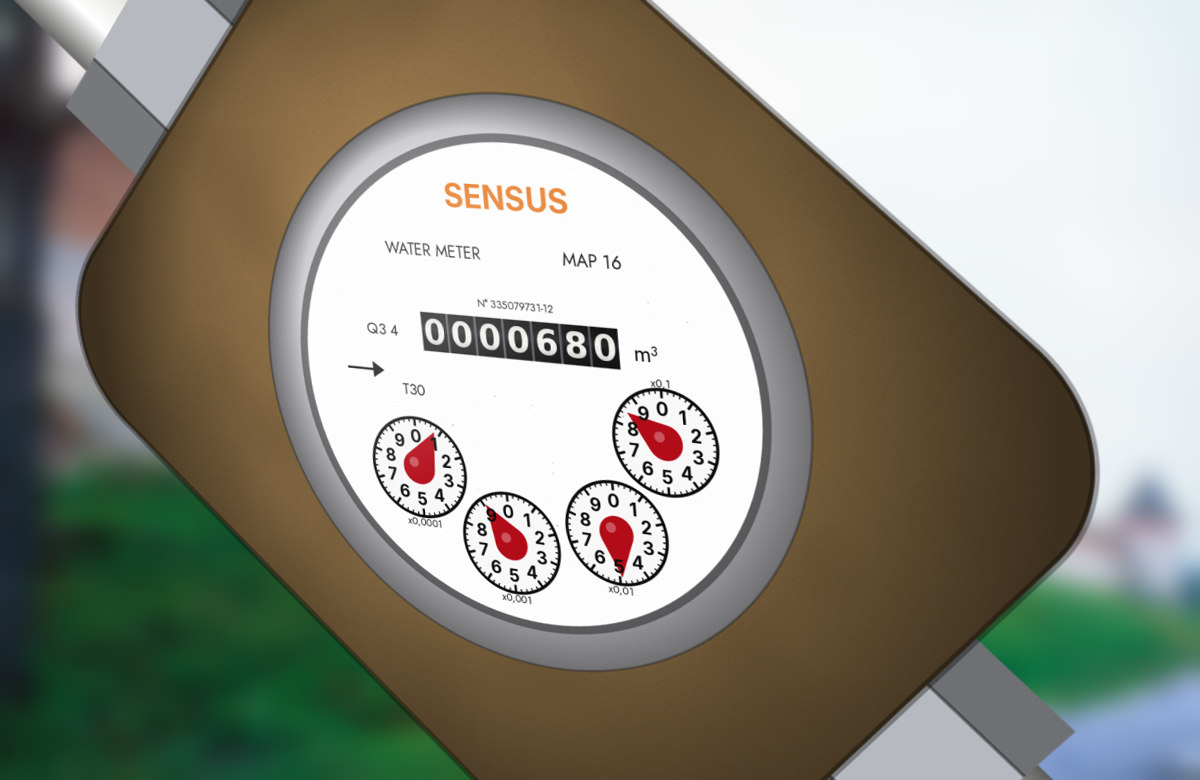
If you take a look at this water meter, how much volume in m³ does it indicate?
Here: 680.8490 m³
